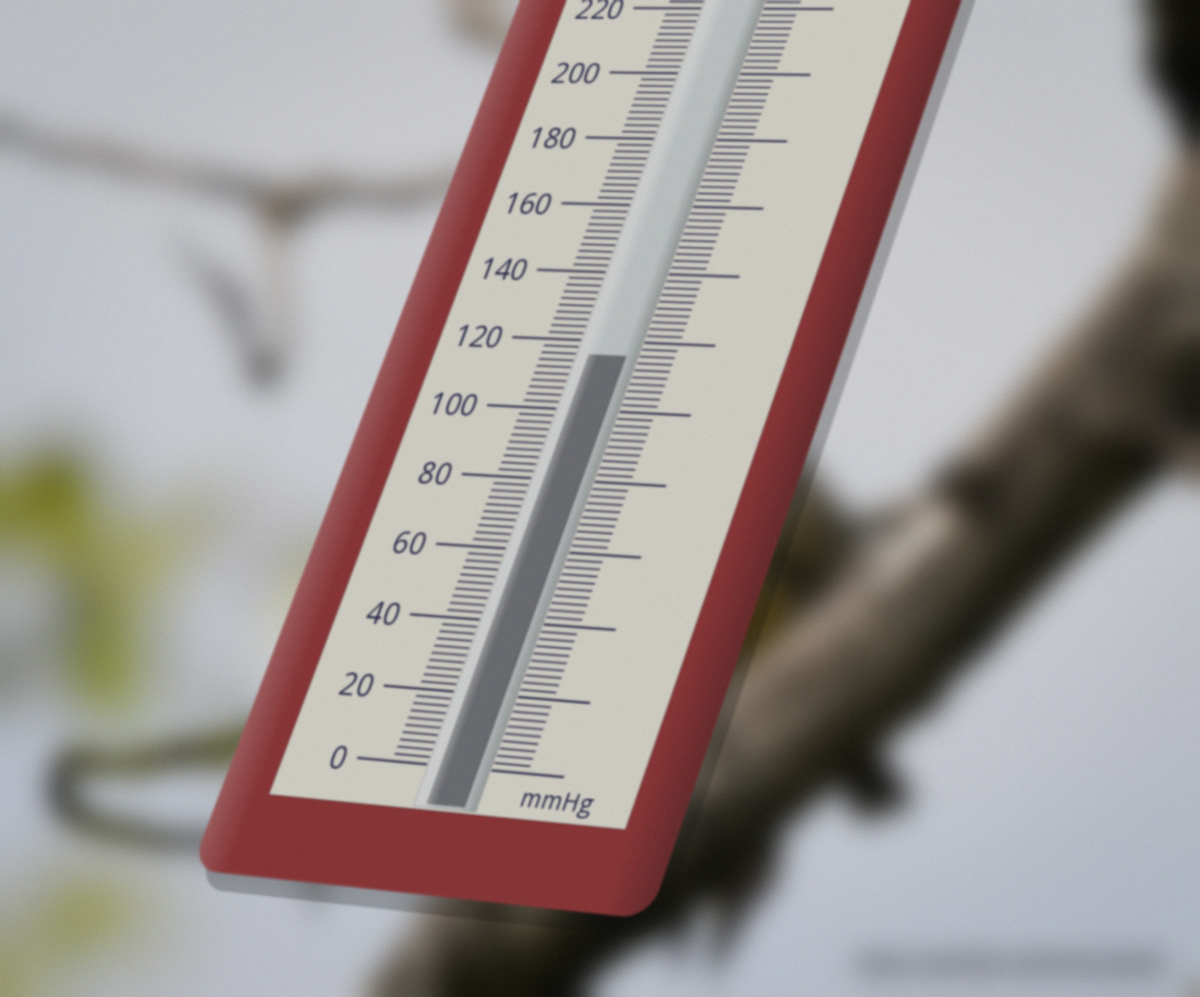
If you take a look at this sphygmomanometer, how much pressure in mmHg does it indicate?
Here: 116 mmHg
